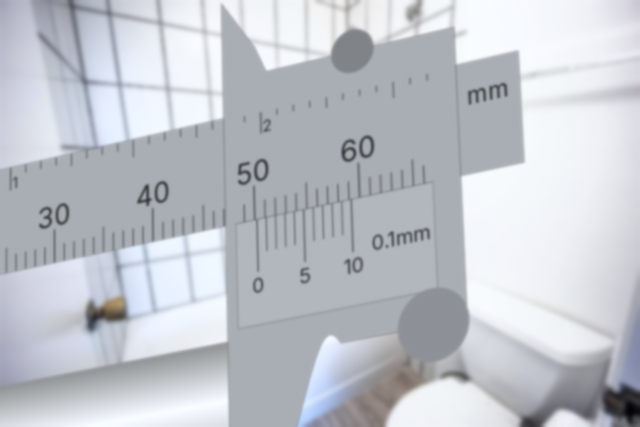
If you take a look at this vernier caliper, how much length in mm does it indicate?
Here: 50.2 mm
